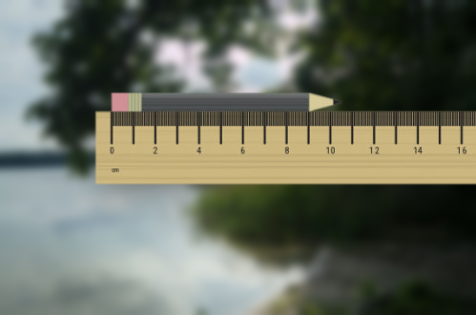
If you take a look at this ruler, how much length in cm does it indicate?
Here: 10.5 cm
